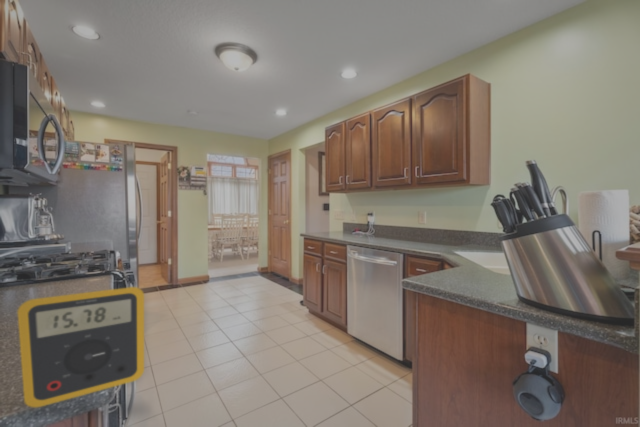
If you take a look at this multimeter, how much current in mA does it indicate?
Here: 15.78 mA
